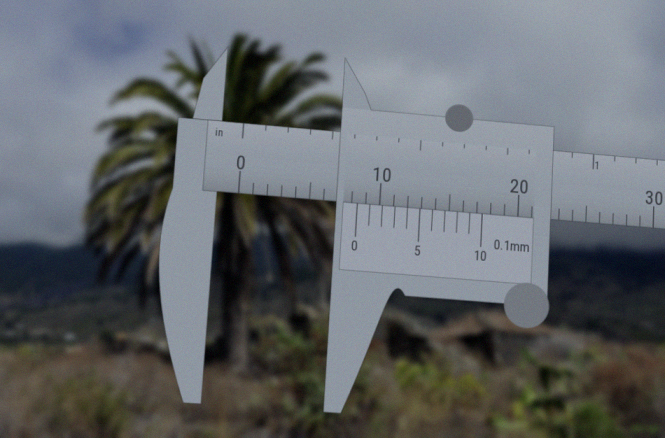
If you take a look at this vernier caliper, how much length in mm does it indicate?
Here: 8.4 mm
